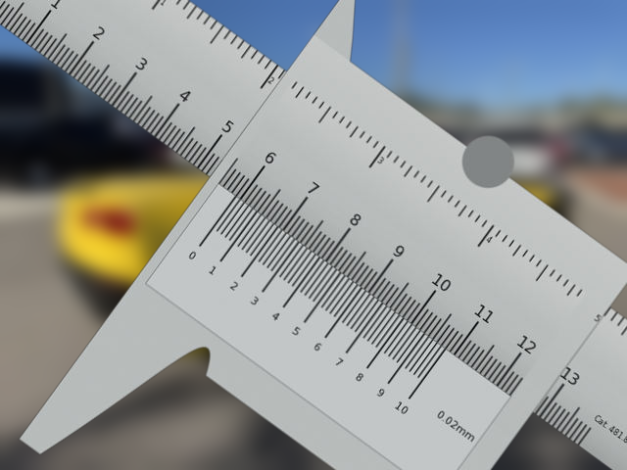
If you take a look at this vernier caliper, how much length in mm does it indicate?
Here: 59.0 mm
